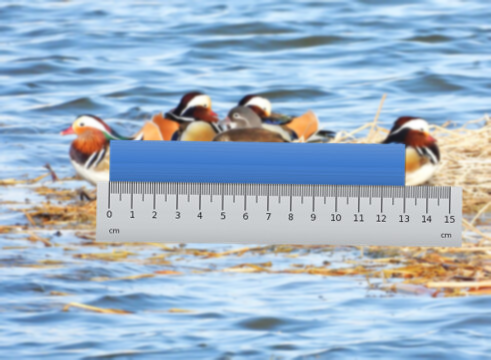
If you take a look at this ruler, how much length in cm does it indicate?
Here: 13 cm
